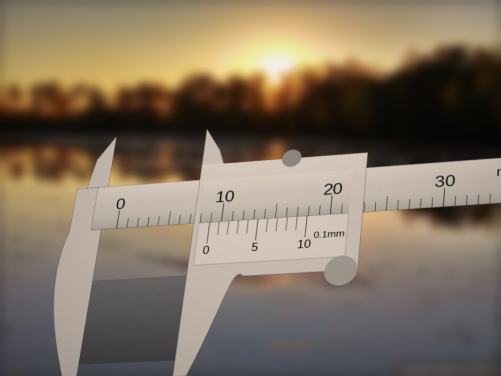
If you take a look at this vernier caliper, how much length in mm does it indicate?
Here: 8.9 mm
